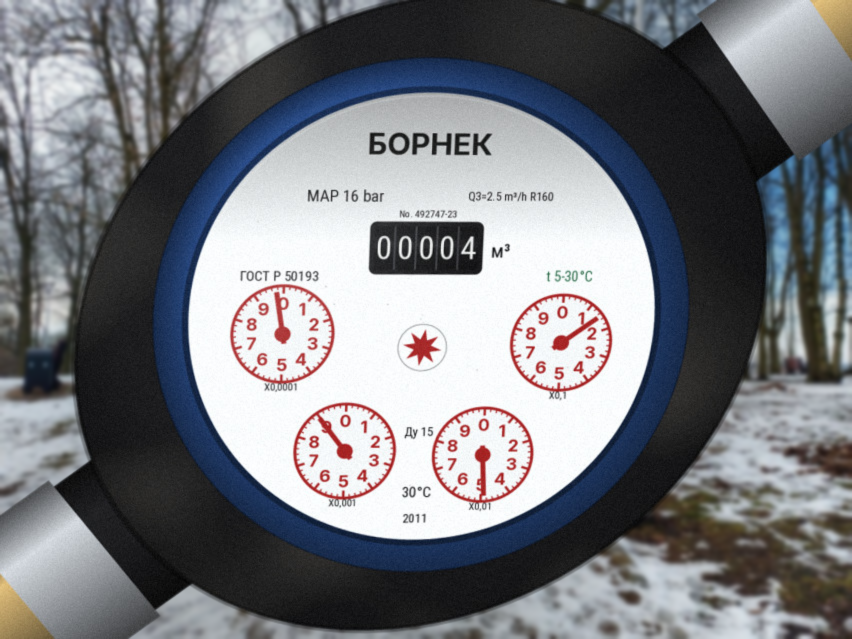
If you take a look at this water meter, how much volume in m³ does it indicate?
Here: 4.1489 m³
